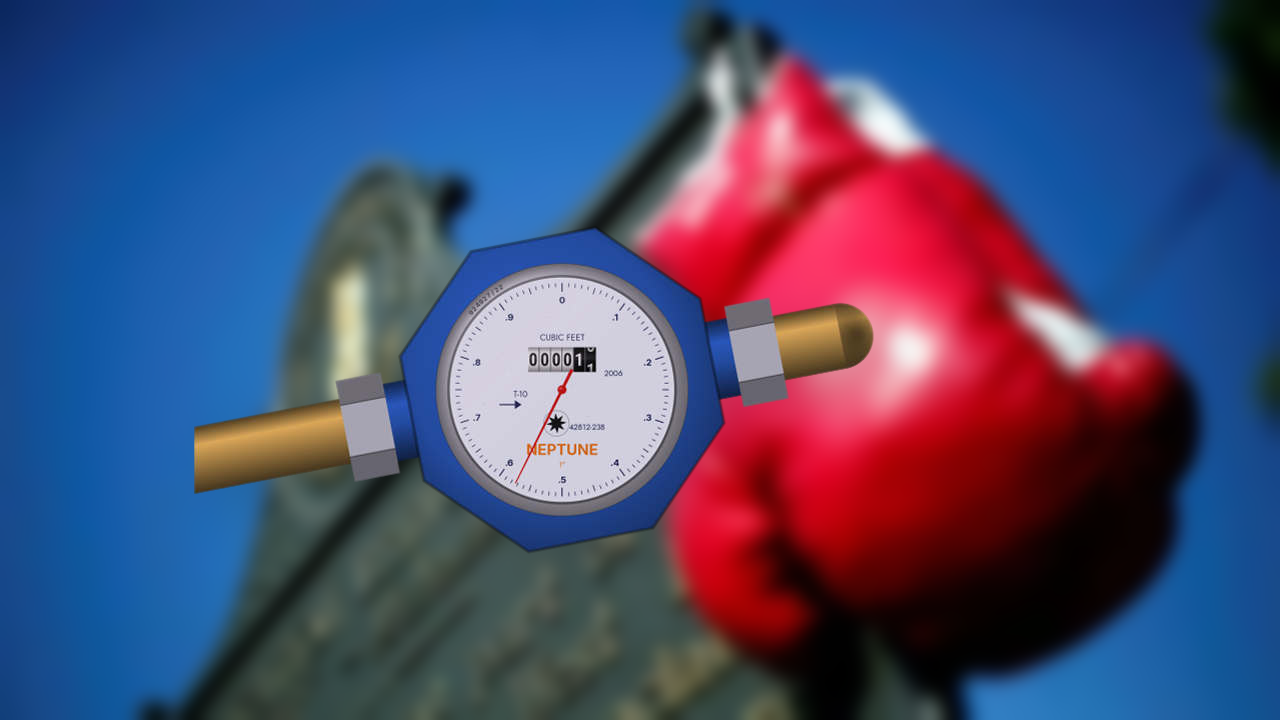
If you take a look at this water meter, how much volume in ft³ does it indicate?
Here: 10.57 ft³
